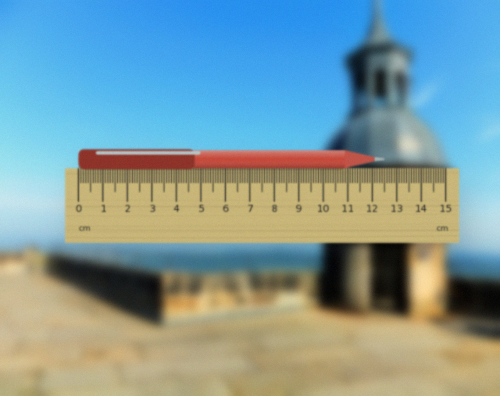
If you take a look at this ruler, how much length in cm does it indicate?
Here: 12.5 cm
